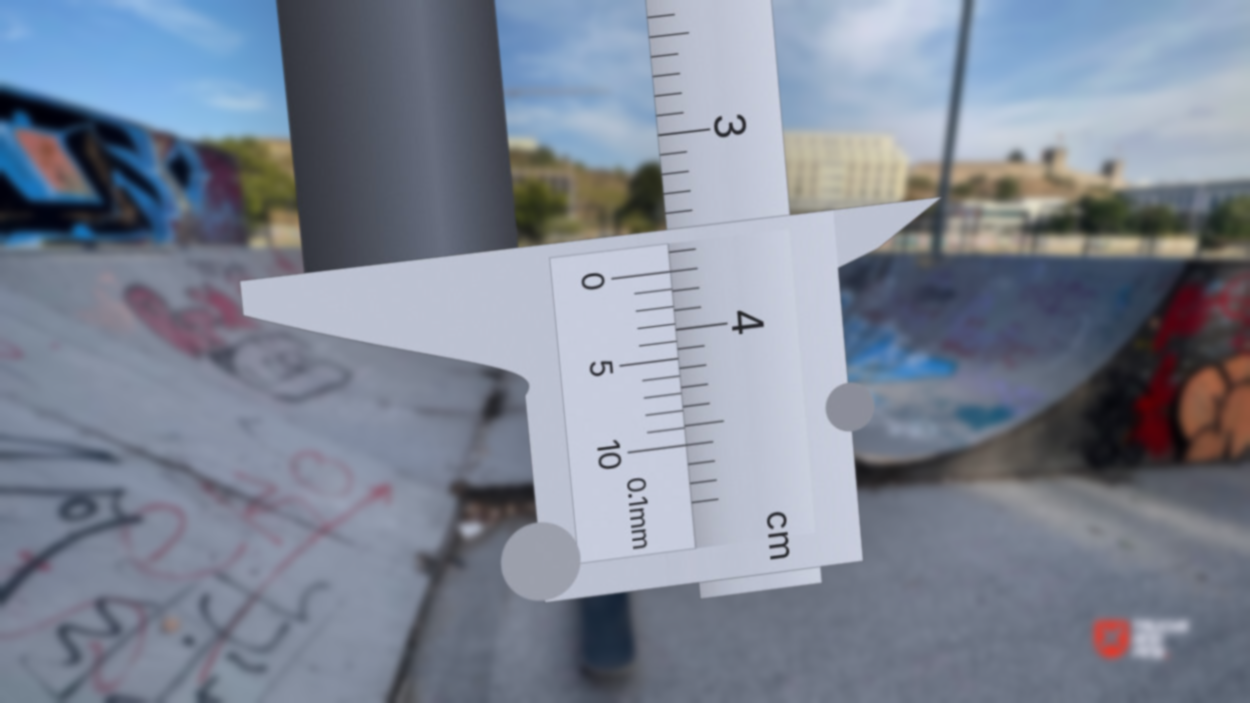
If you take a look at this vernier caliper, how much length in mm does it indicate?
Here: 37.0 mm
